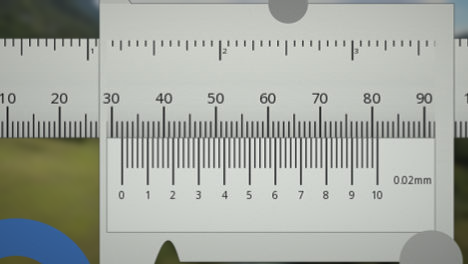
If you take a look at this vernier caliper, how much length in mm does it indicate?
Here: 32.0 mm
